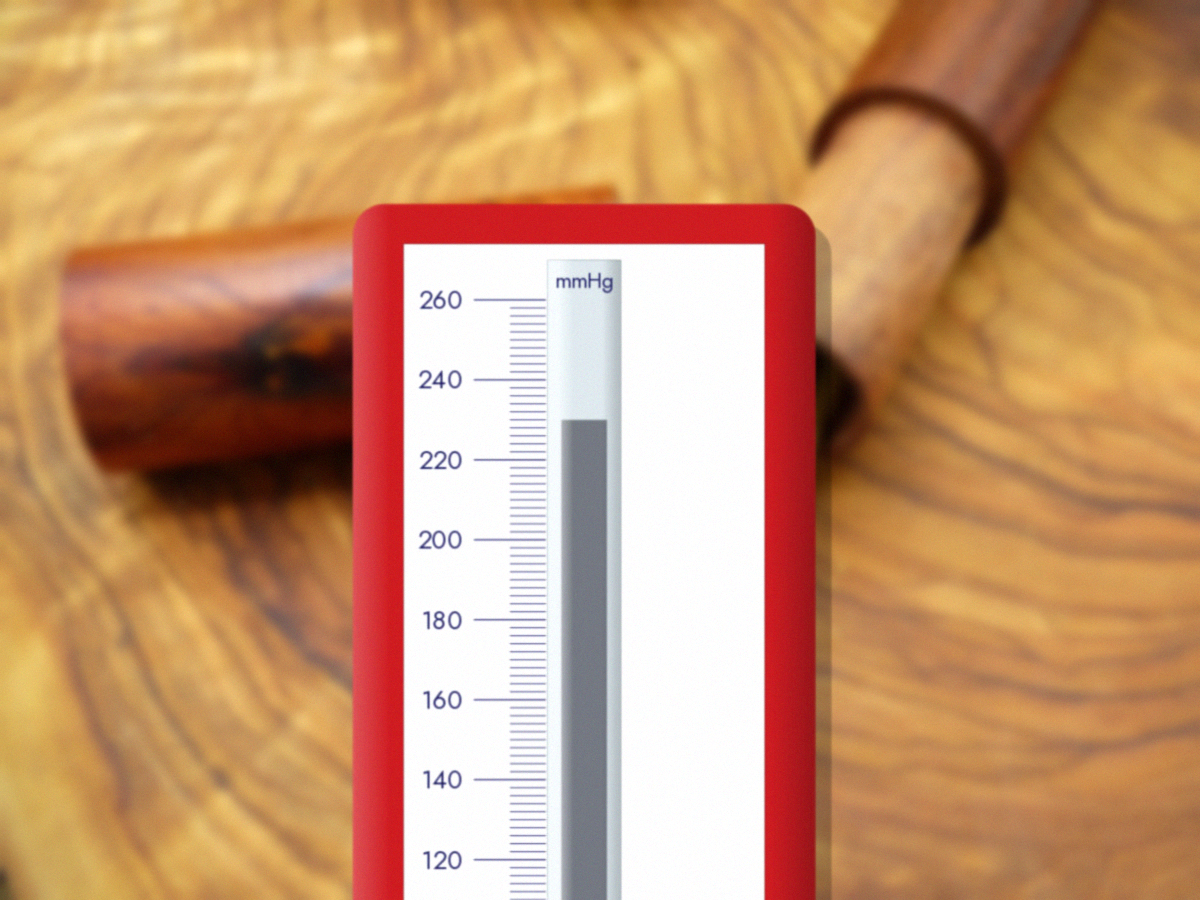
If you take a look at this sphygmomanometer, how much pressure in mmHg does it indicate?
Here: 230 mmHg
